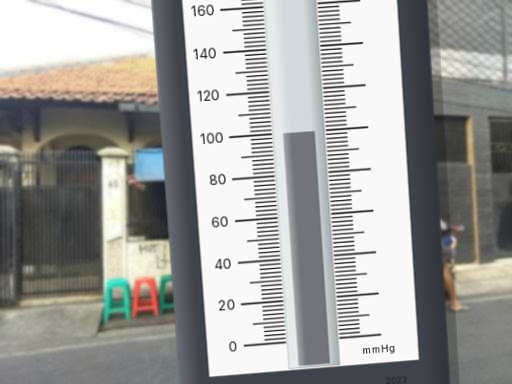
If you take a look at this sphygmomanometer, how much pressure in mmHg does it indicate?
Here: 100 mmHg
